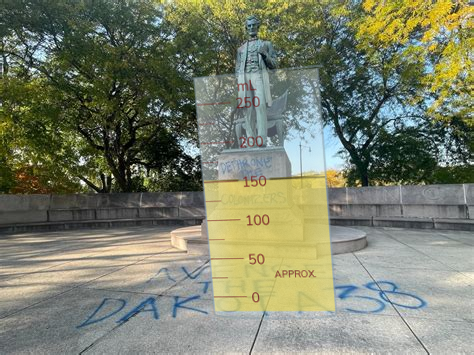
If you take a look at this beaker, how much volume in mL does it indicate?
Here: 150 mL
